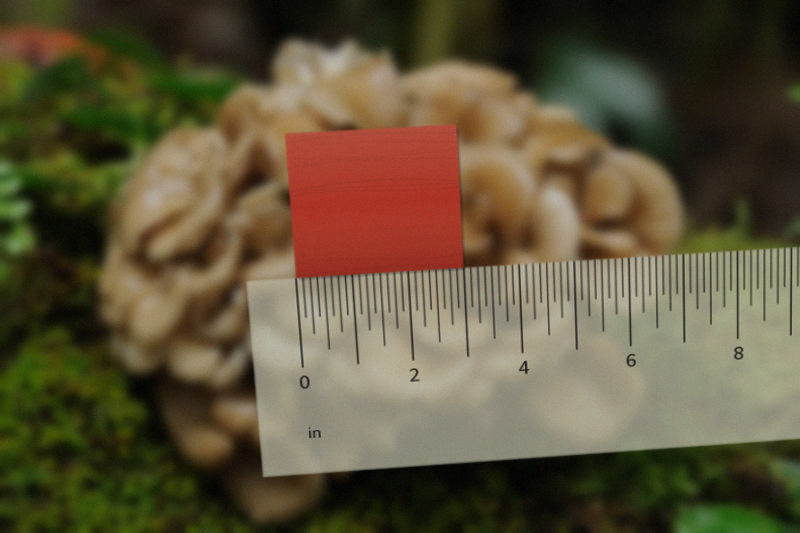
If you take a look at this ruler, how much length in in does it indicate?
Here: 3 in
